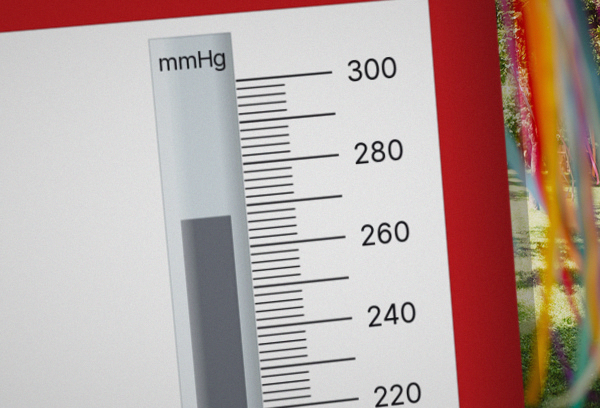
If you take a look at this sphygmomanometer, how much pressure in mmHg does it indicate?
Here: 268 mmHg
